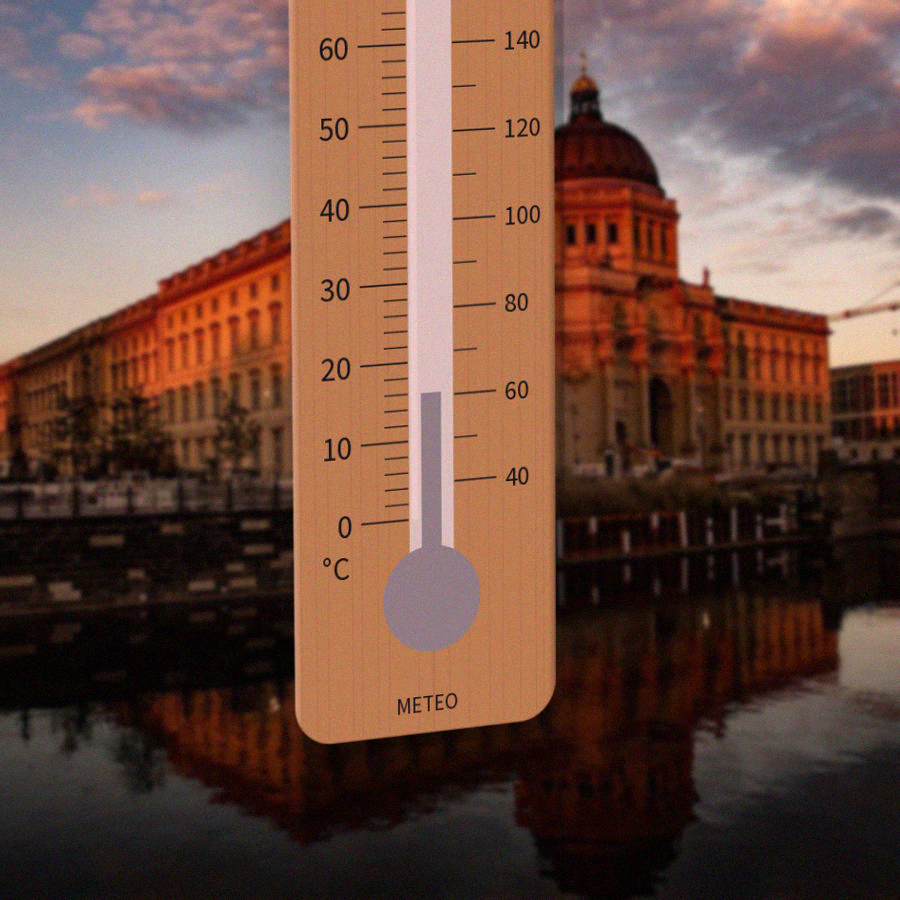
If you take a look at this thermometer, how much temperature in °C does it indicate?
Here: 16 °C
